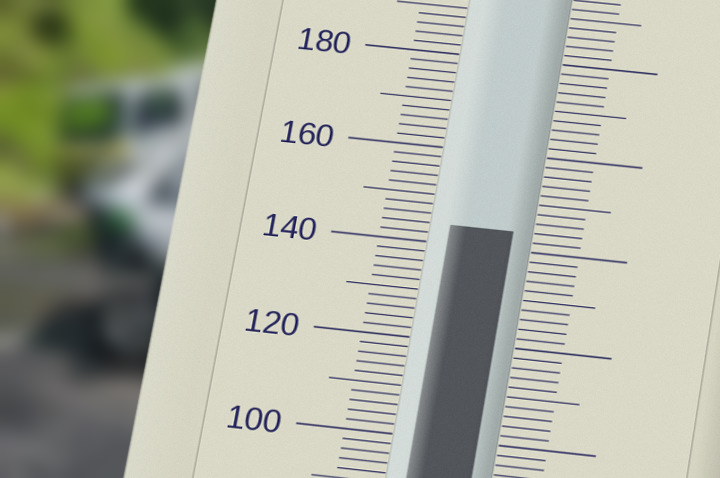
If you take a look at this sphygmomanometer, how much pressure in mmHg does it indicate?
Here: 144 mmHg
